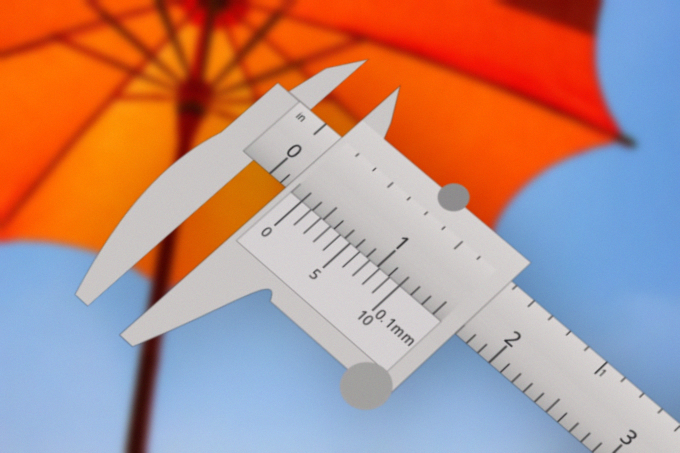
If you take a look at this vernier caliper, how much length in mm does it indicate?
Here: 3.0 mm
